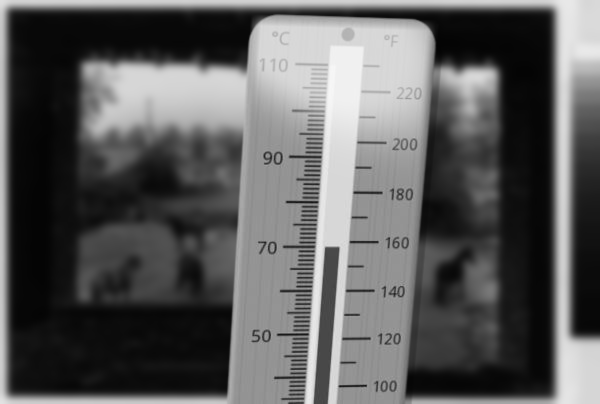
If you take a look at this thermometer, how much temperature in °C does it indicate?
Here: 70 °C
